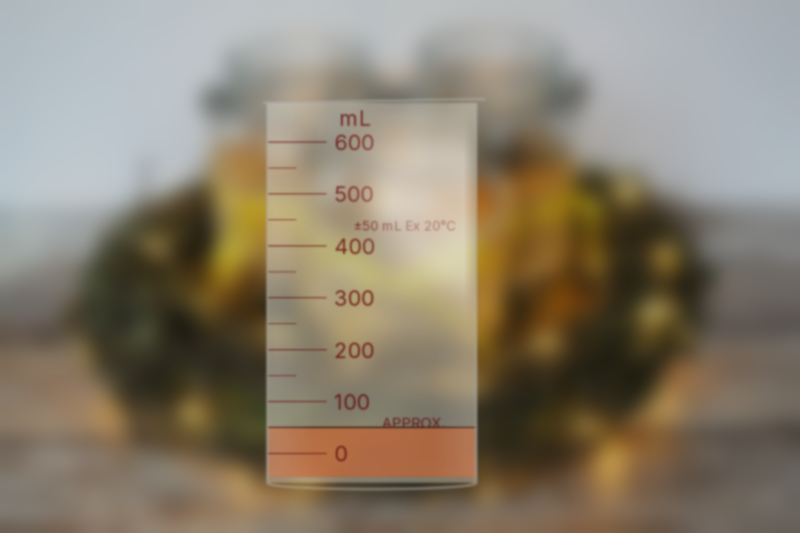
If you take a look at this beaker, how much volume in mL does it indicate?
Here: 50 mL
